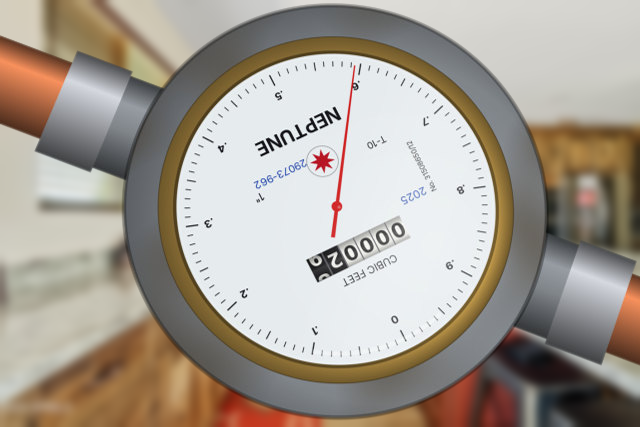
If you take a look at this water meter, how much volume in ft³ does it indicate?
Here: 28.59 ft³
